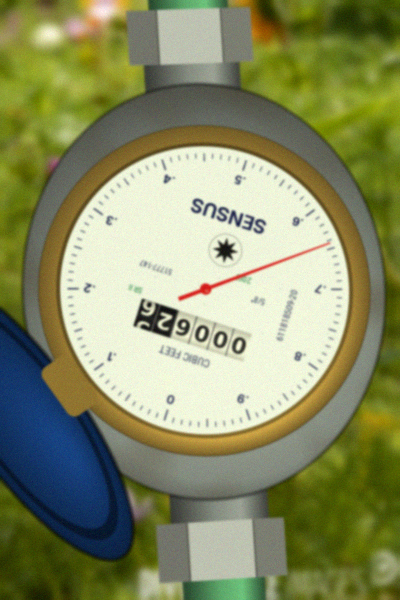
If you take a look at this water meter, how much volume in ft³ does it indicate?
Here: 625.64 ft³
